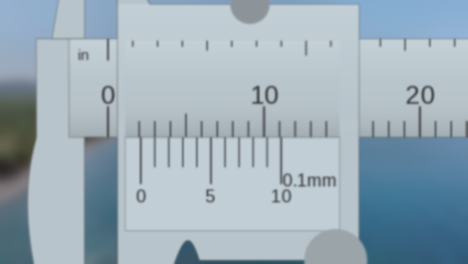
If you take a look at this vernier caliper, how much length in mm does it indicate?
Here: 2.1 mm
